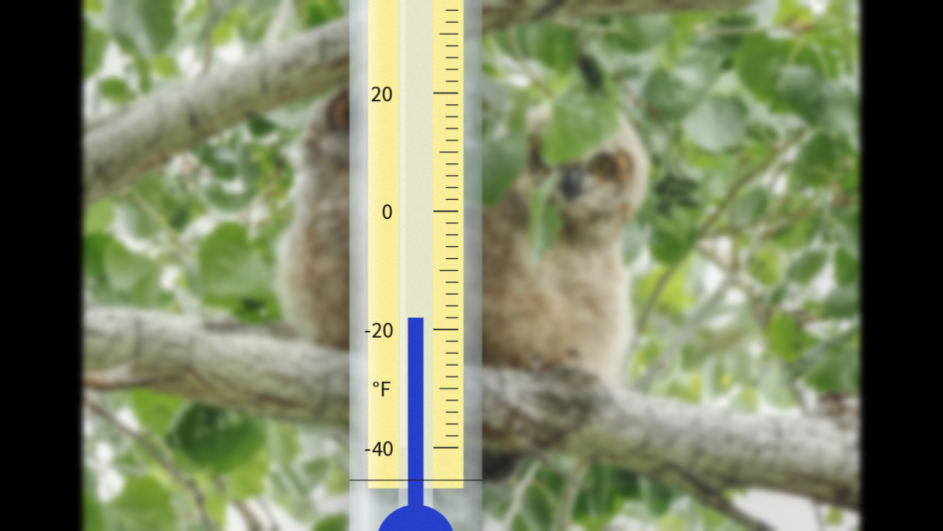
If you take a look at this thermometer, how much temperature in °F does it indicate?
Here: -18 °F
